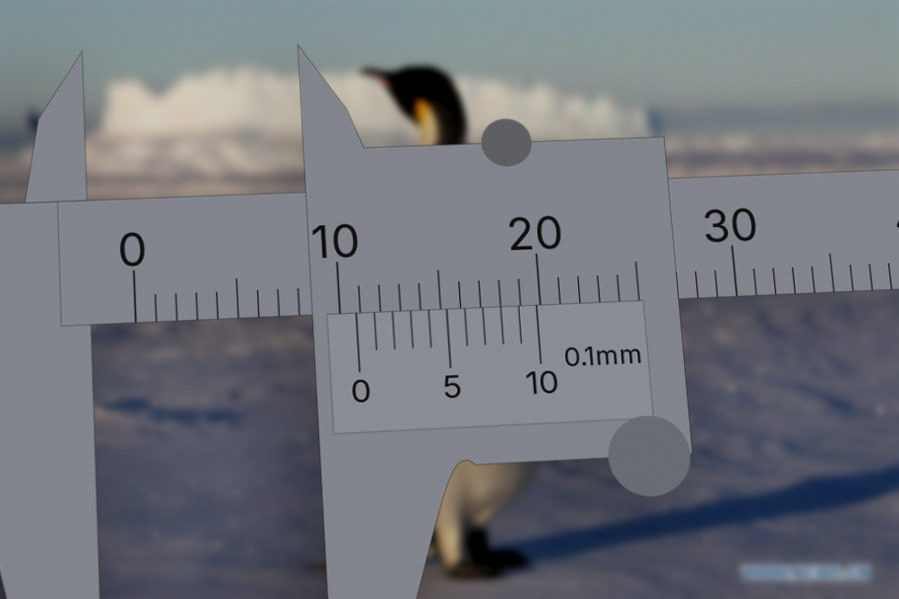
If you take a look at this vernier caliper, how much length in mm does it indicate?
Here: 10.8 mm
